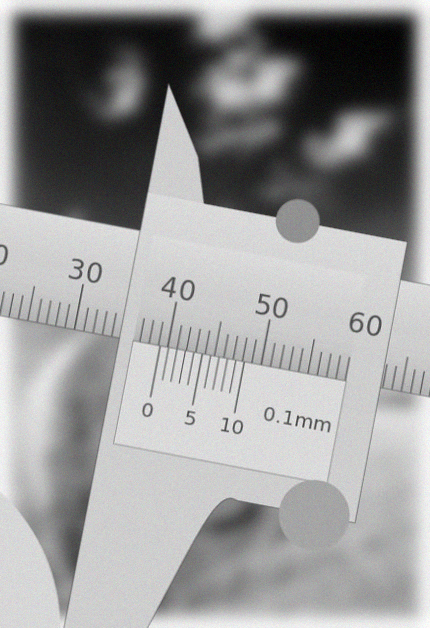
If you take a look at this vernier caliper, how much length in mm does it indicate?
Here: 39.2 mm
